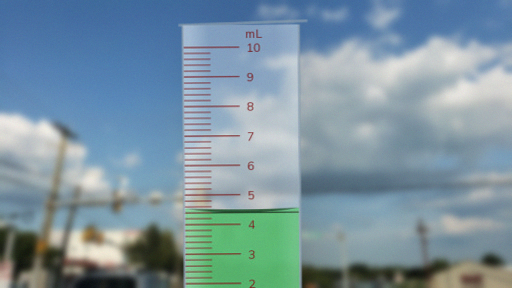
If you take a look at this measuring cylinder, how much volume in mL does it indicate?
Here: 4.4 mL
